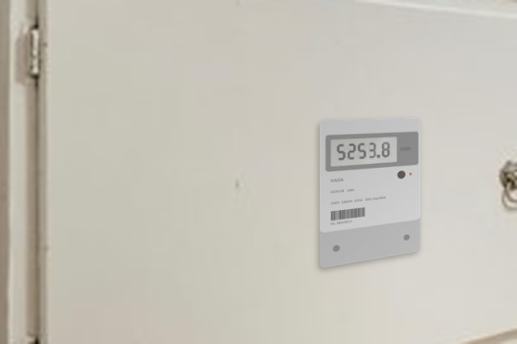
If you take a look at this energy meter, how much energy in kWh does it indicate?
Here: 5253.8 kWh
